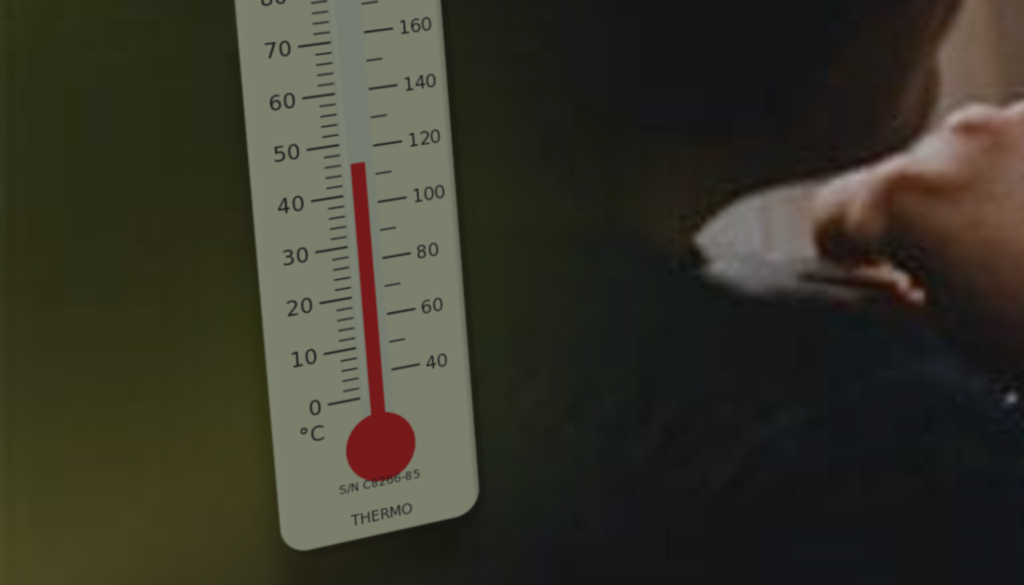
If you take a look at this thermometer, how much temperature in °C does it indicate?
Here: 46 °C
